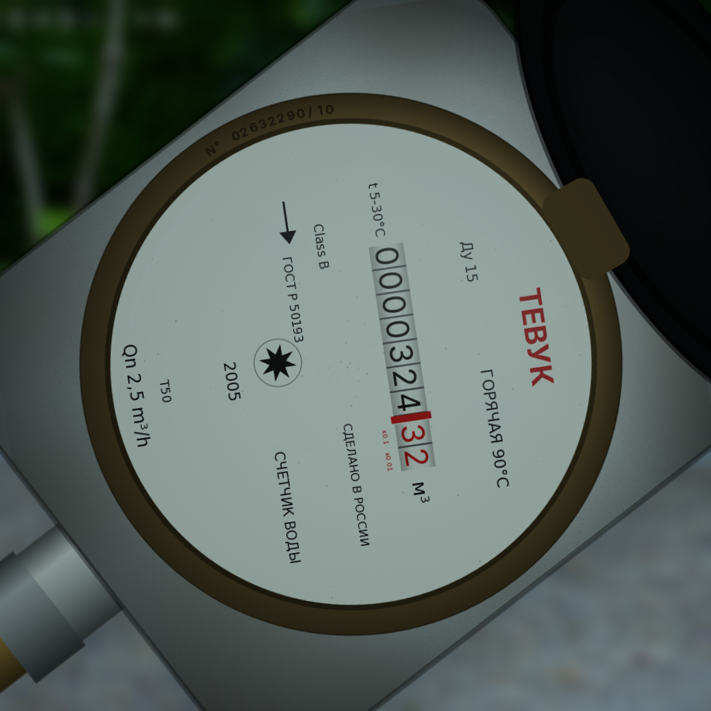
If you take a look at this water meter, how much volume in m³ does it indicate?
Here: 324.32 m³
